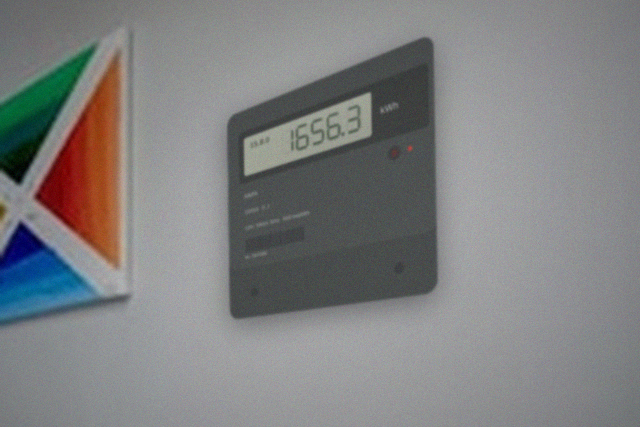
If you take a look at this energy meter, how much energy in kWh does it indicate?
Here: 1656.3 kWh
